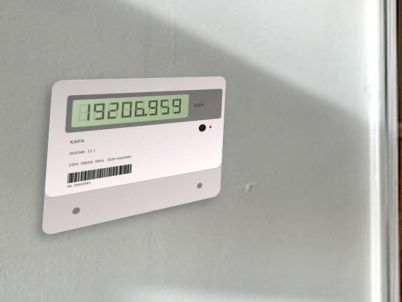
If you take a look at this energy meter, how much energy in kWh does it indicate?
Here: 19206.959 kWh
